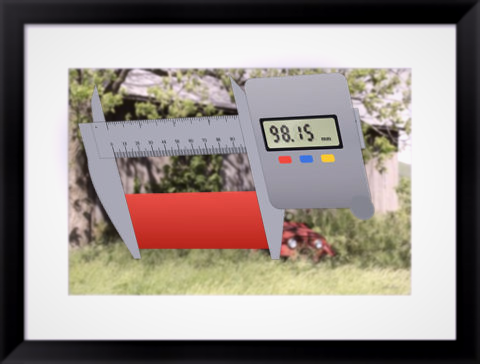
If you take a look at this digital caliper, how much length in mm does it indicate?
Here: 98.15 mm
